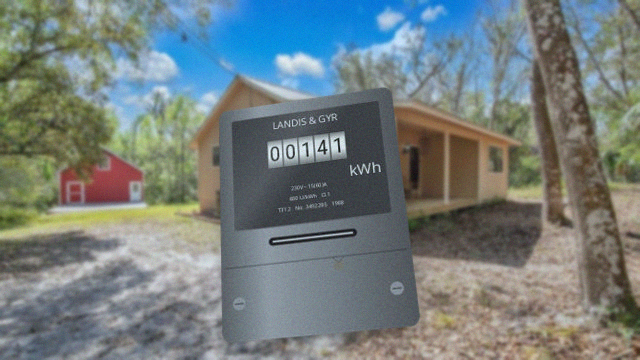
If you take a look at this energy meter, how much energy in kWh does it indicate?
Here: 141 kWh
